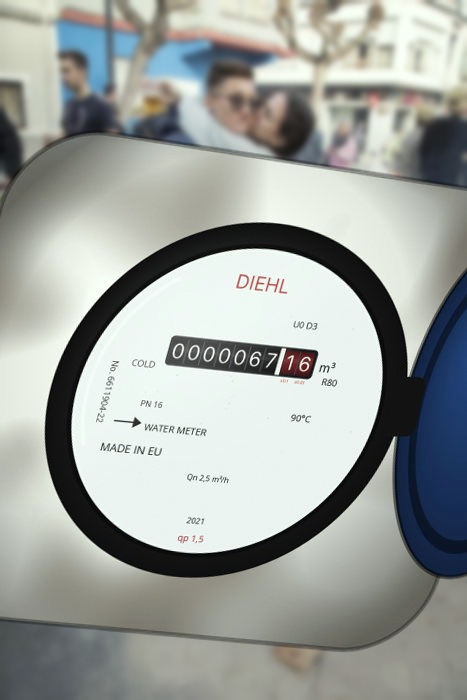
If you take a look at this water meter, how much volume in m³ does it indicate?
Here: 67.16 m³
